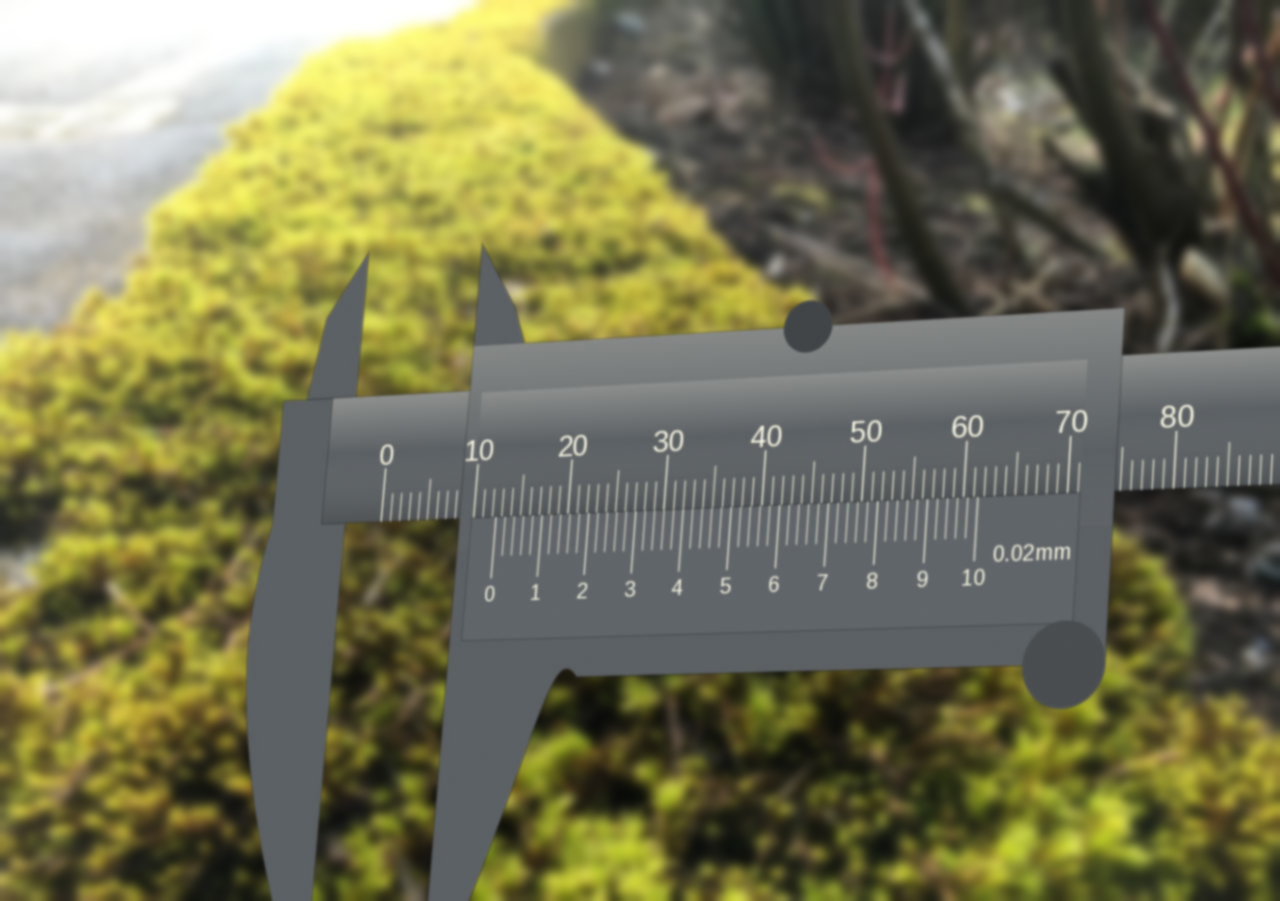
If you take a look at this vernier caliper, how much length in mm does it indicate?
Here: 12.4 mm
